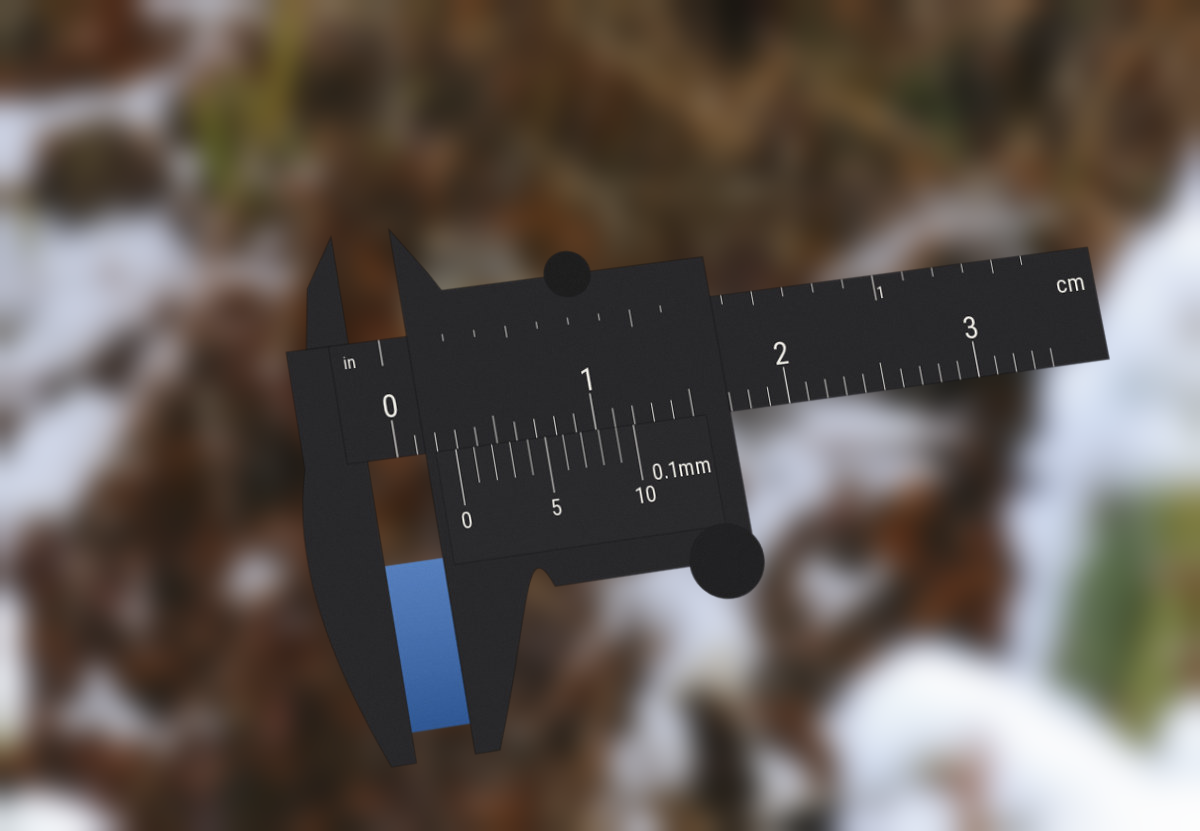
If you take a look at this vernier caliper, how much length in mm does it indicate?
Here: 2.9 mm
